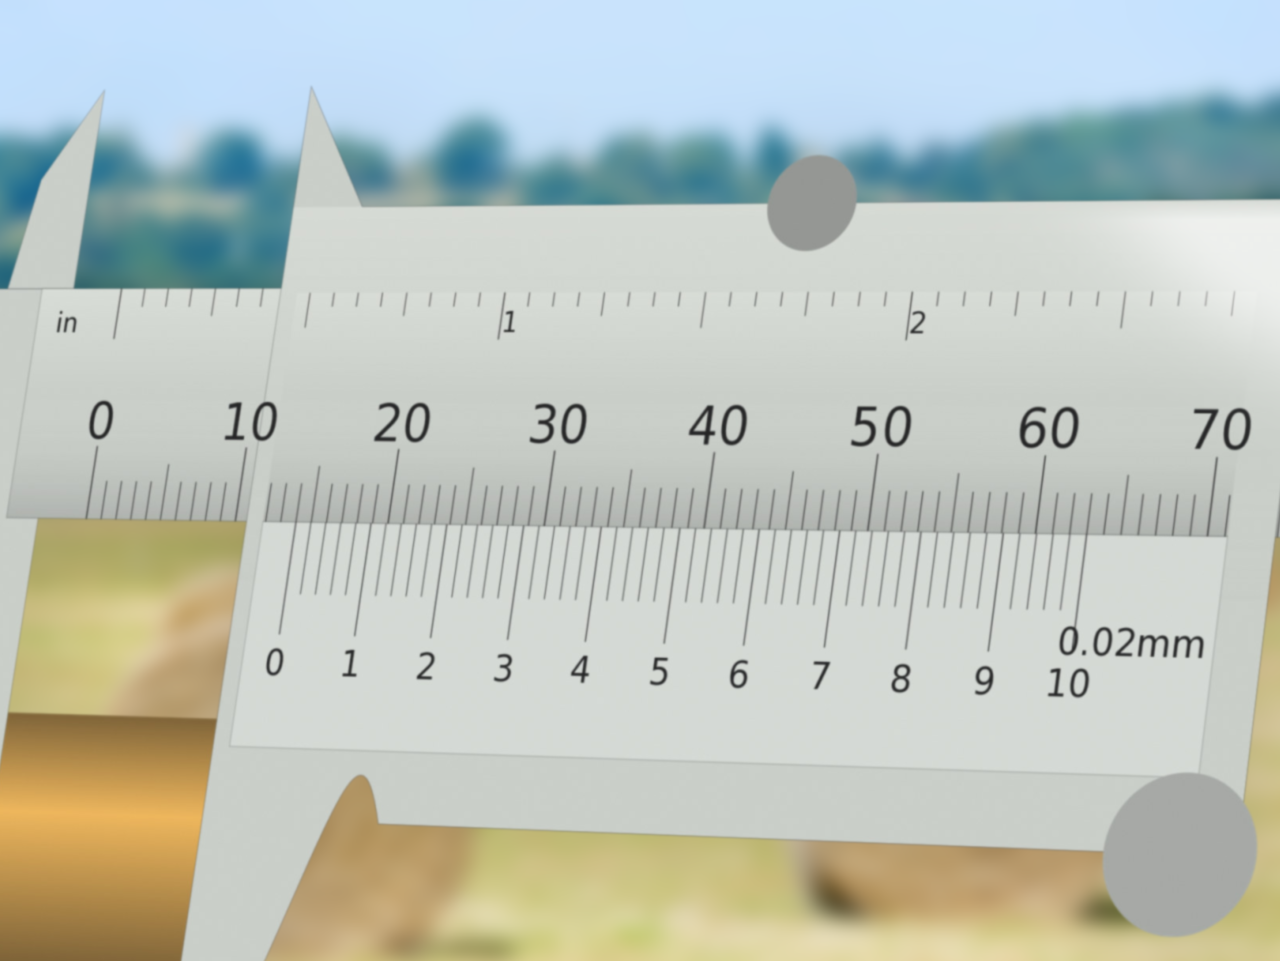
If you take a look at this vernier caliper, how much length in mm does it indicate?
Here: 14.0 mm
